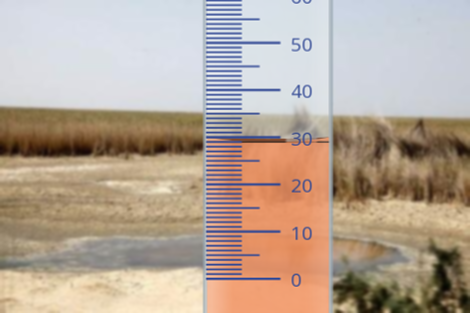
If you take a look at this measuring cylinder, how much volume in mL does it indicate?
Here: 29 mL
